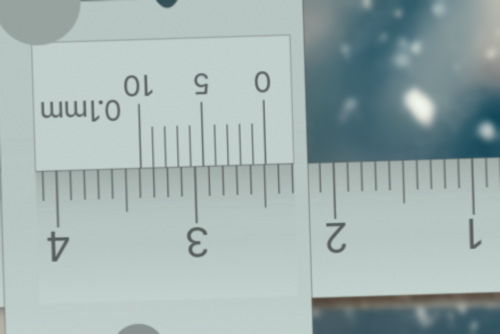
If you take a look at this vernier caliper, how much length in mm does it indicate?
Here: 24.9 mm
